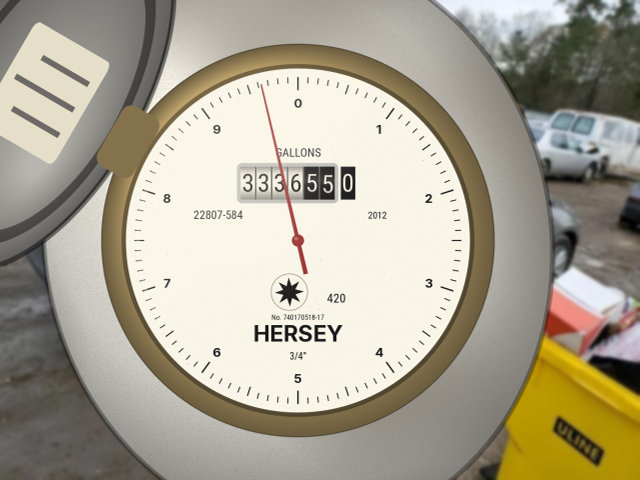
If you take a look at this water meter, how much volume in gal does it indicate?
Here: 3336549.6 gal
